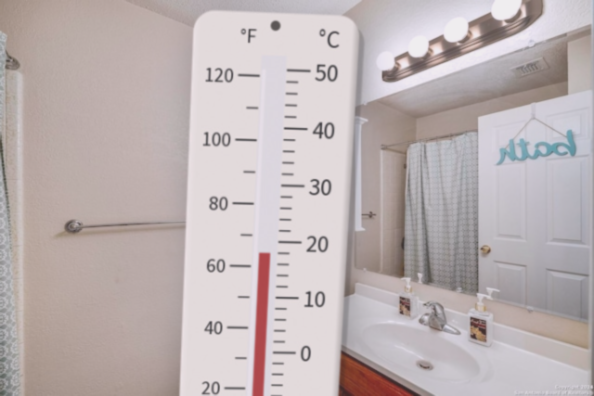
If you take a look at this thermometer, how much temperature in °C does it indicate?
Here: 18 °C
